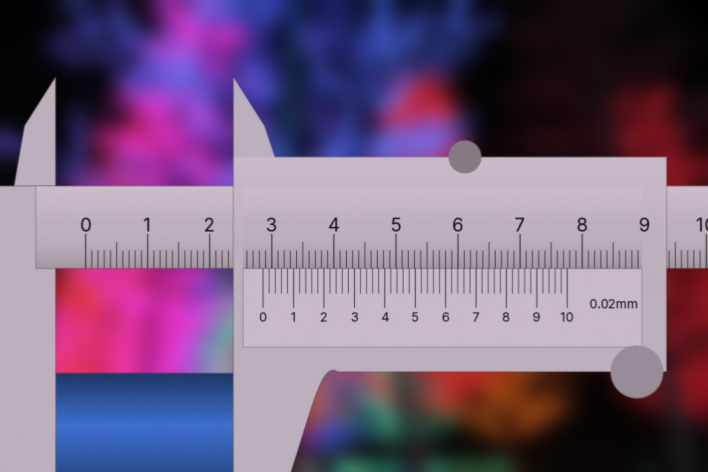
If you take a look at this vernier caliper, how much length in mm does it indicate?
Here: 28.6 mm
